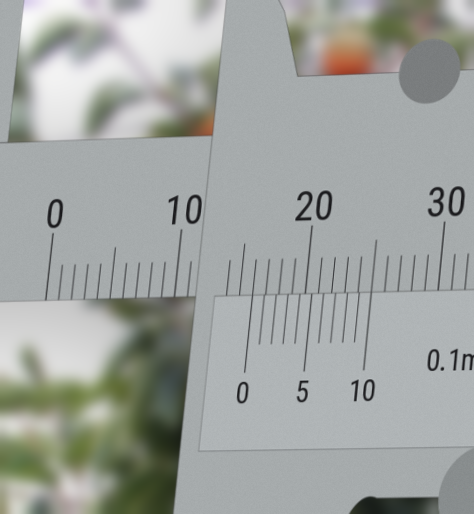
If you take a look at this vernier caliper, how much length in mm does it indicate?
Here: 16.0 mm
